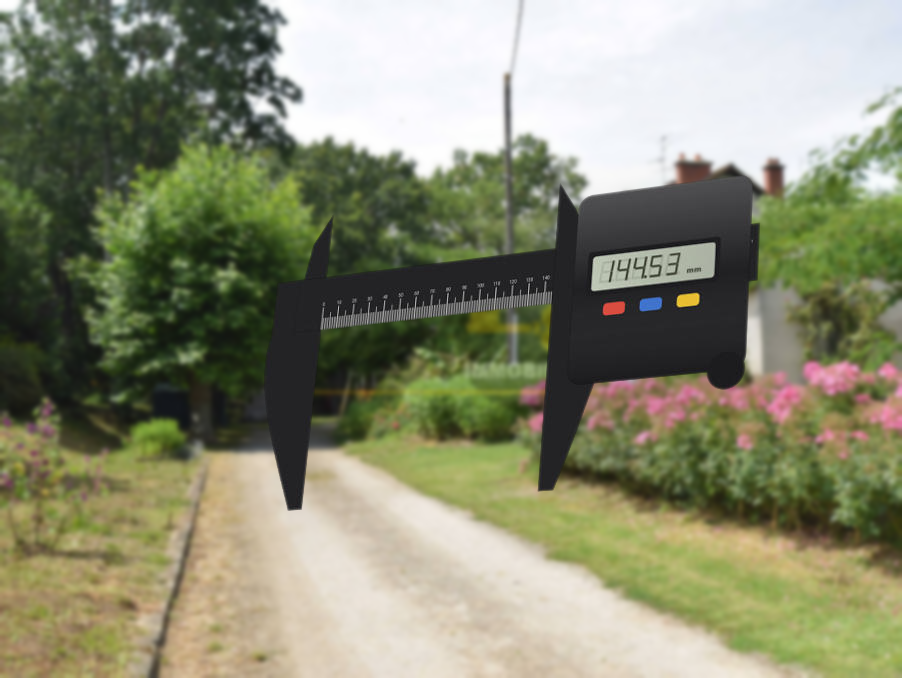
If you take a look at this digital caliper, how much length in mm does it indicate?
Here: 144.53 mm
